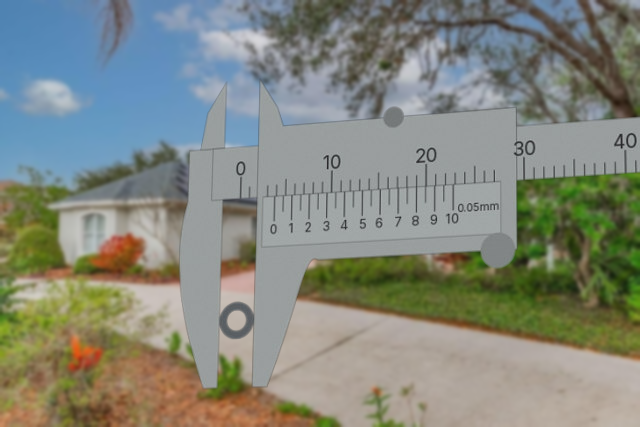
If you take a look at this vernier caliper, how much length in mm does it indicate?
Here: 3.8 mm
